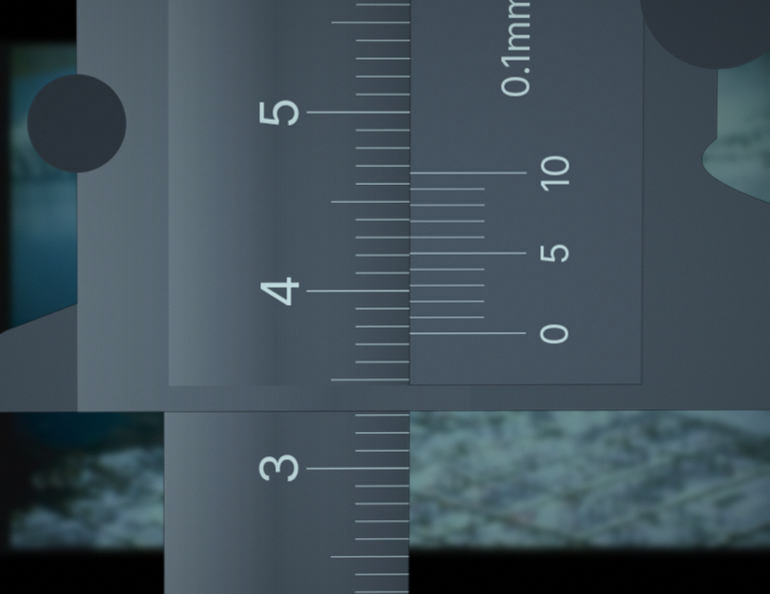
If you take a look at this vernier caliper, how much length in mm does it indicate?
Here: 37.6 mm
